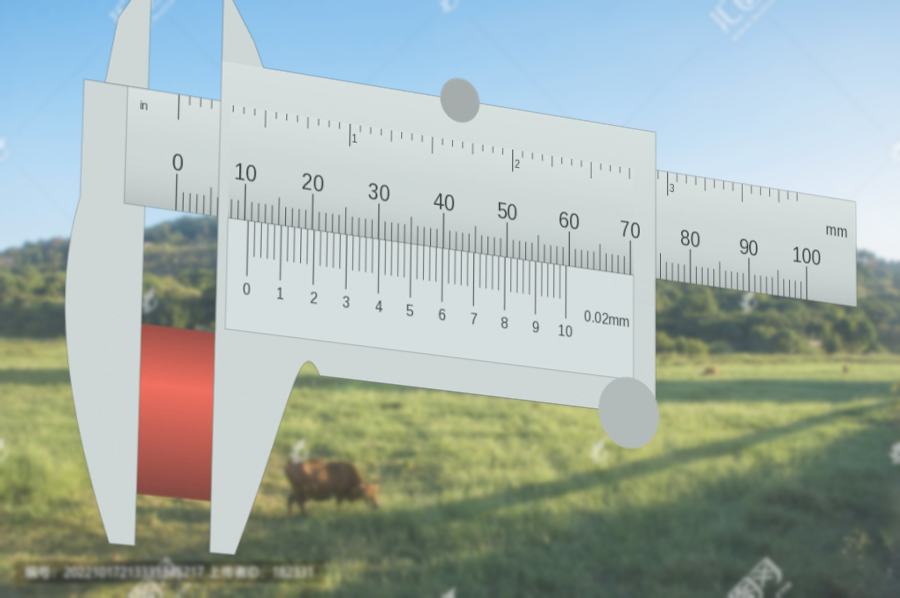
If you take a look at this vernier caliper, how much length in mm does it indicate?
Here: 10.5 mm
